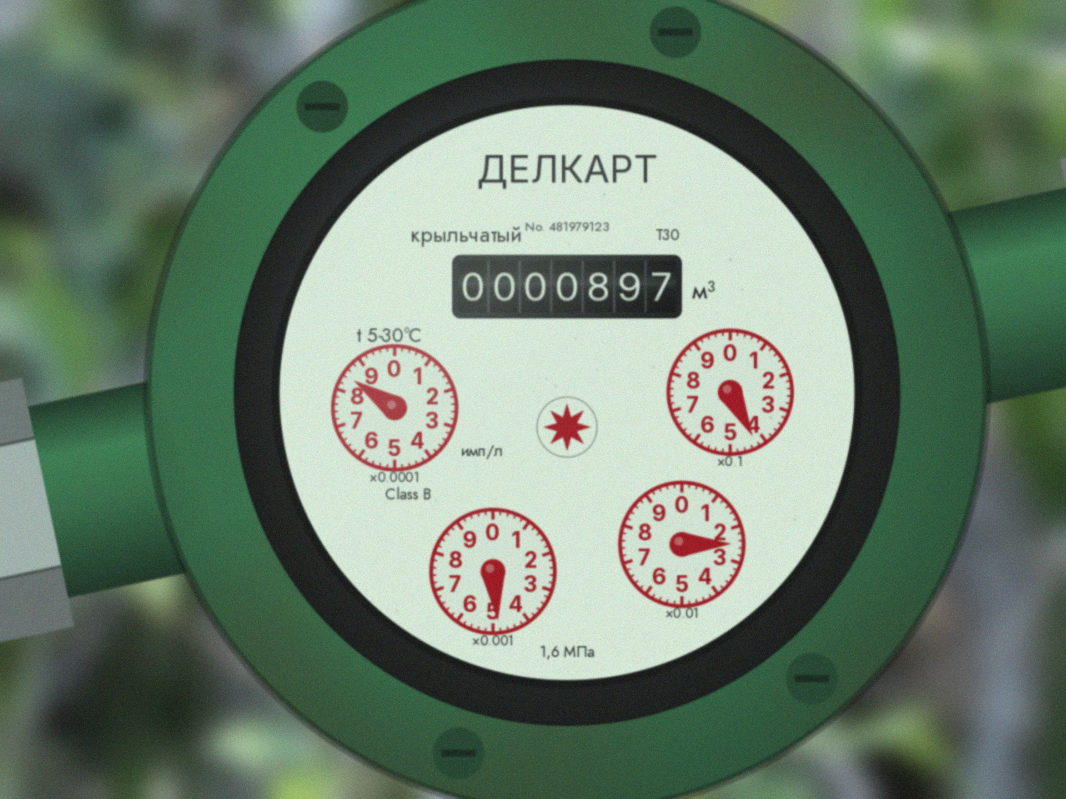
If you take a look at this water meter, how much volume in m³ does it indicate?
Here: 897.4248 m³
